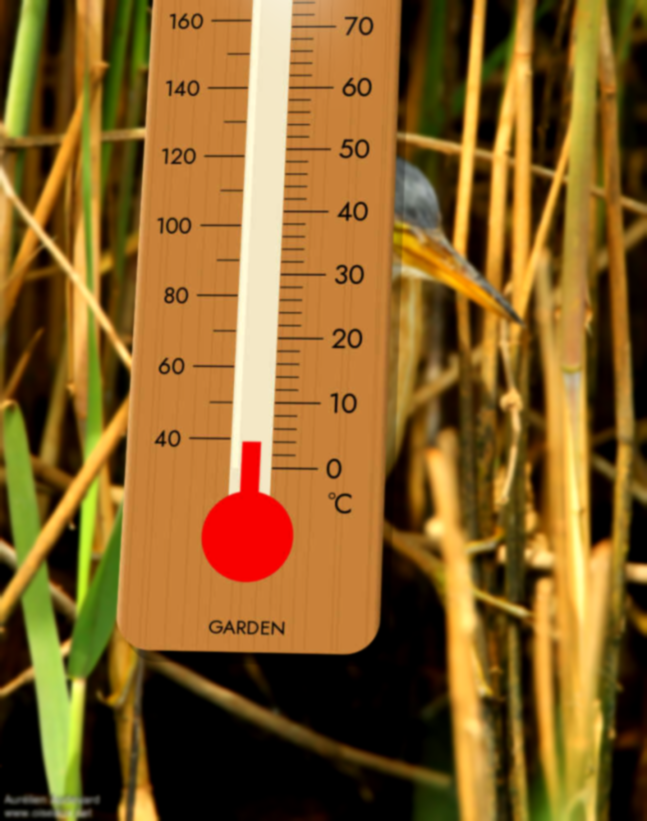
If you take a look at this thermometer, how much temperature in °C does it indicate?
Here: 4 °C
